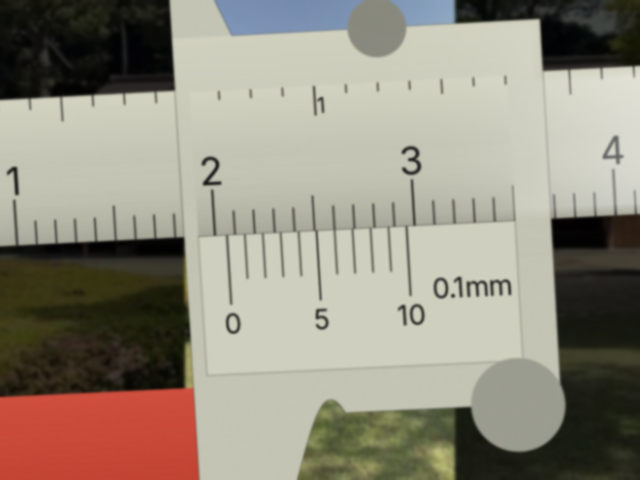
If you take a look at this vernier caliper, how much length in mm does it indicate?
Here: 20.6 mm
